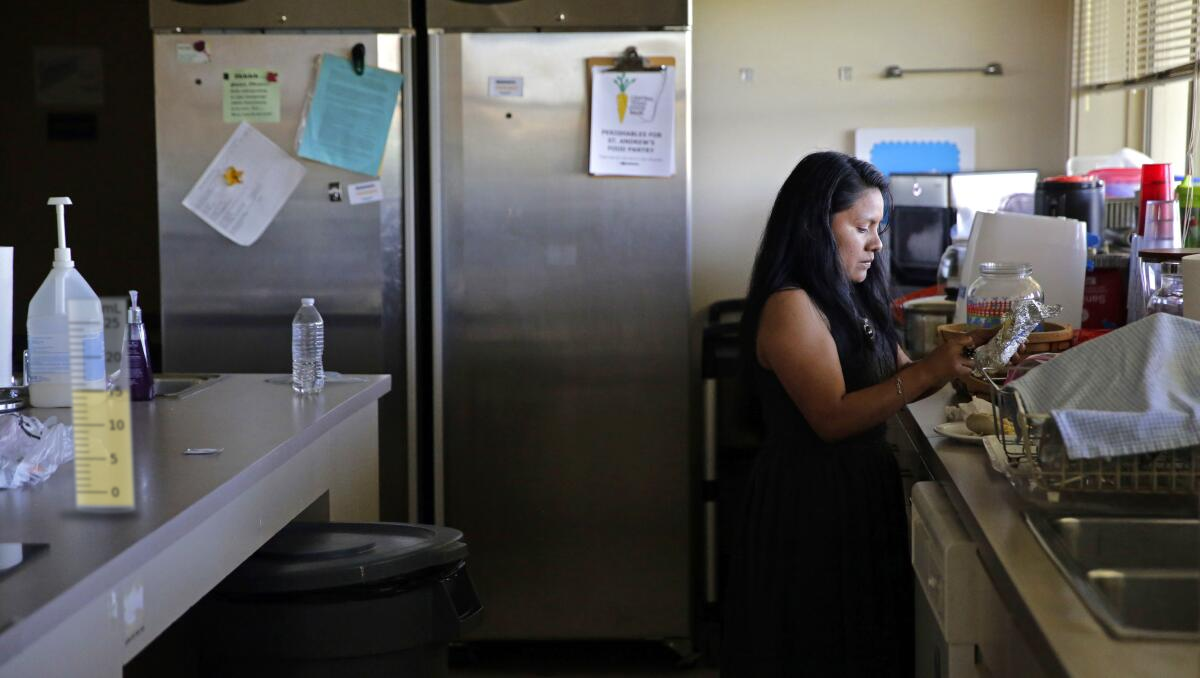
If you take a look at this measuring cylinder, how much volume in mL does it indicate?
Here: 15 mL
